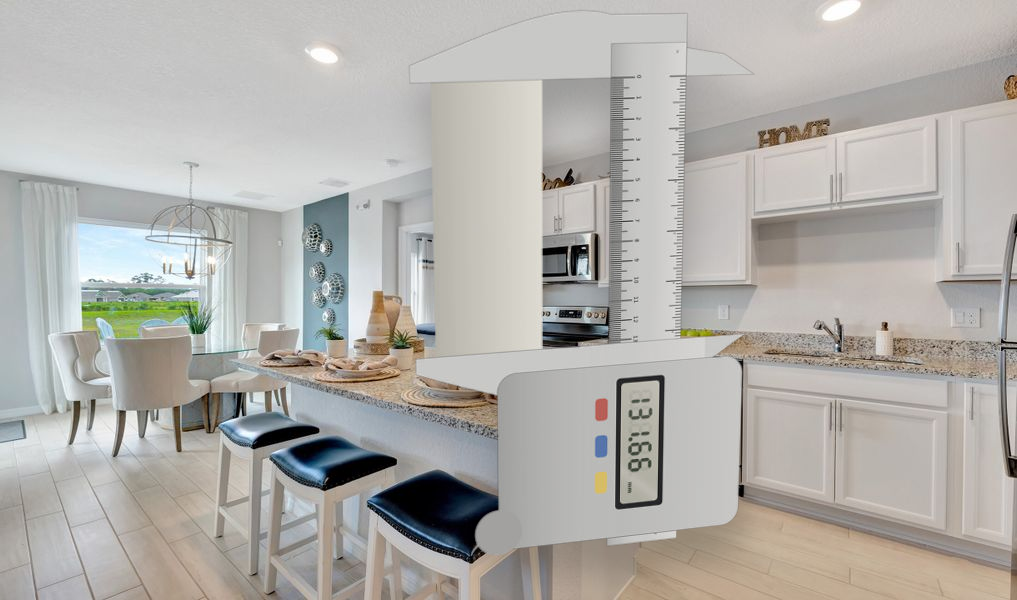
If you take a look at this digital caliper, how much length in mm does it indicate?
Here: 131.66 mm
